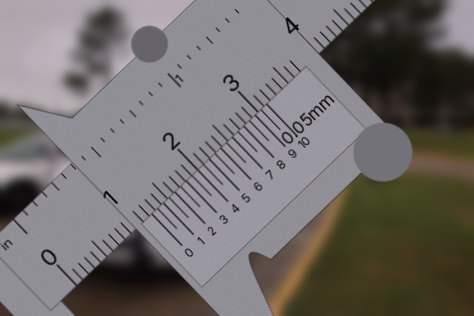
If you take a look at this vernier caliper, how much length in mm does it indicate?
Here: 12.4 mm
